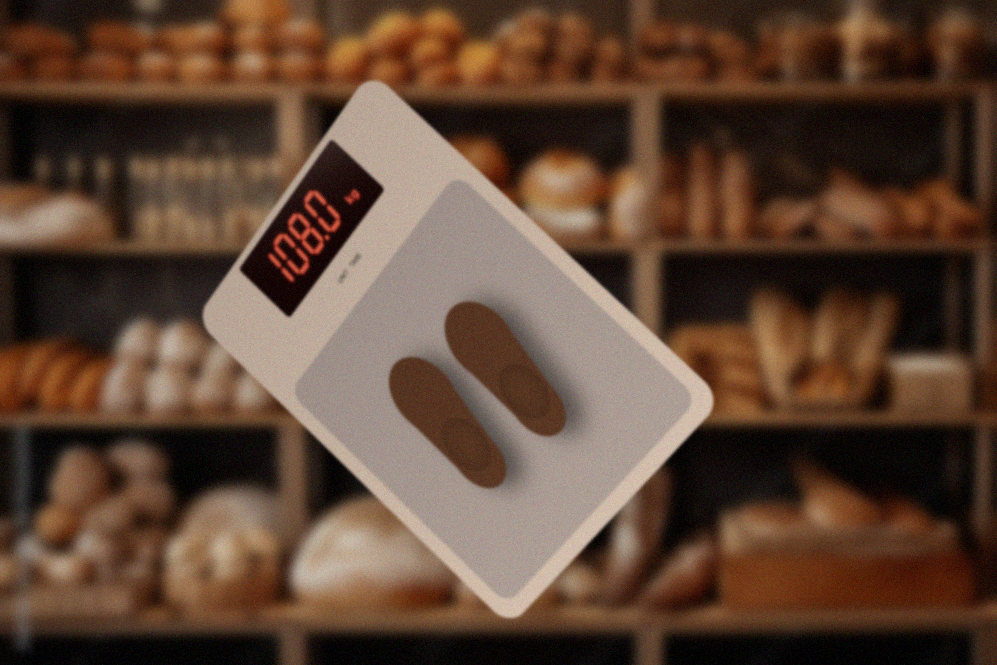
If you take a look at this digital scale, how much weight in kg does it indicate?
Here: 108.0 kg
